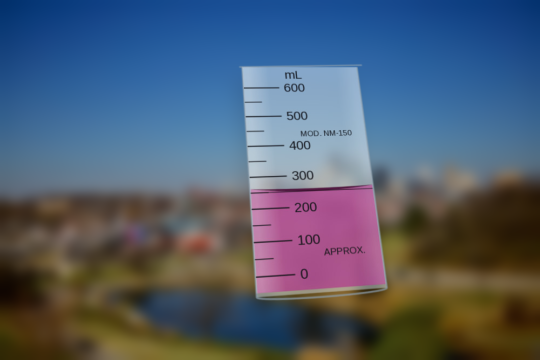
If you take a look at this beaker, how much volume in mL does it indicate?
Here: 250 mL
